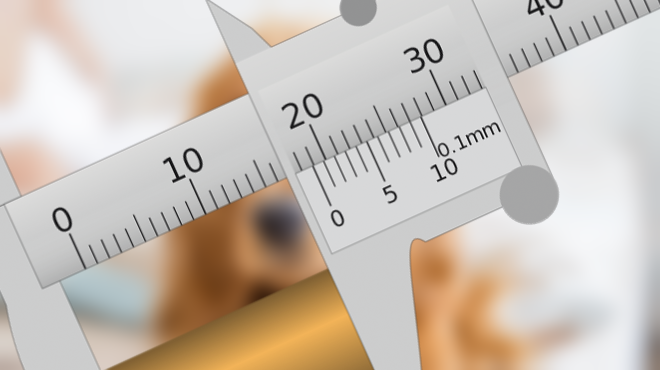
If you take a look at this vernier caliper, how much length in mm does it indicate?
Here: 18.9 mm
